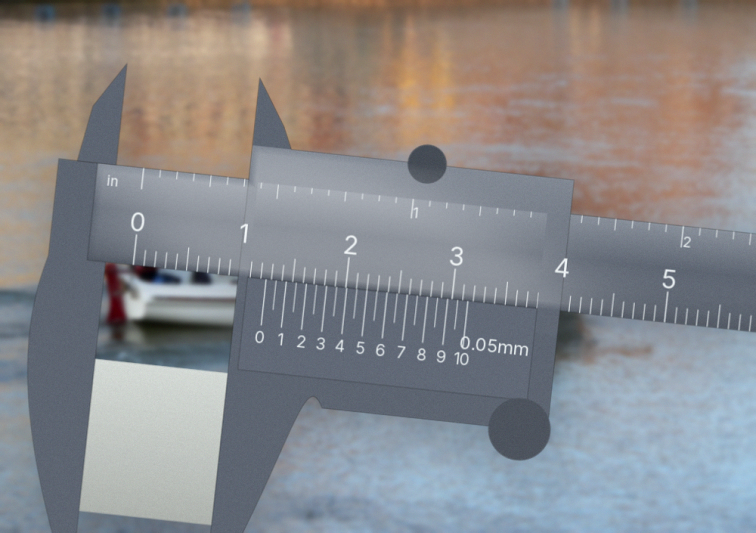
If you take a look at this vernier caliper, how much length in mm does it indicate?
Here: 12.5 mm
